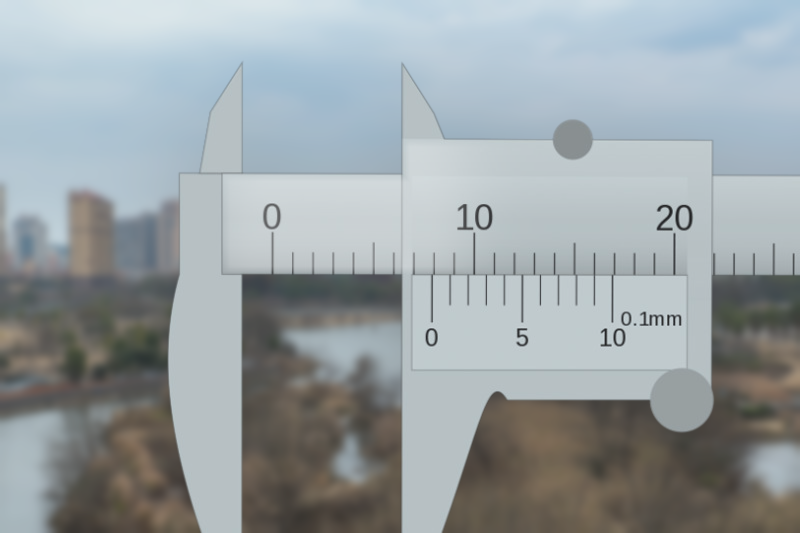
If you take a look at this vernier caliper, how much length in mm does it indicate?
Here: 7.9 mm
